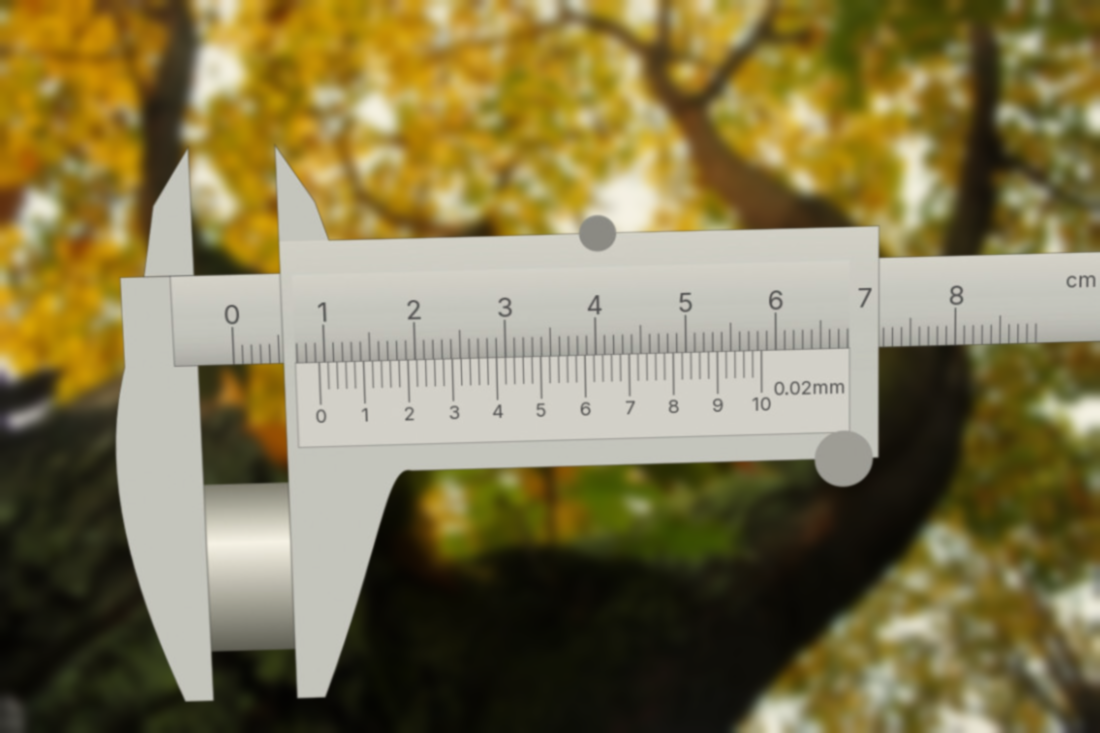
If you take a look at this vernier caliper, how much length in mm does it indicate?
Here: 9.4 mm
